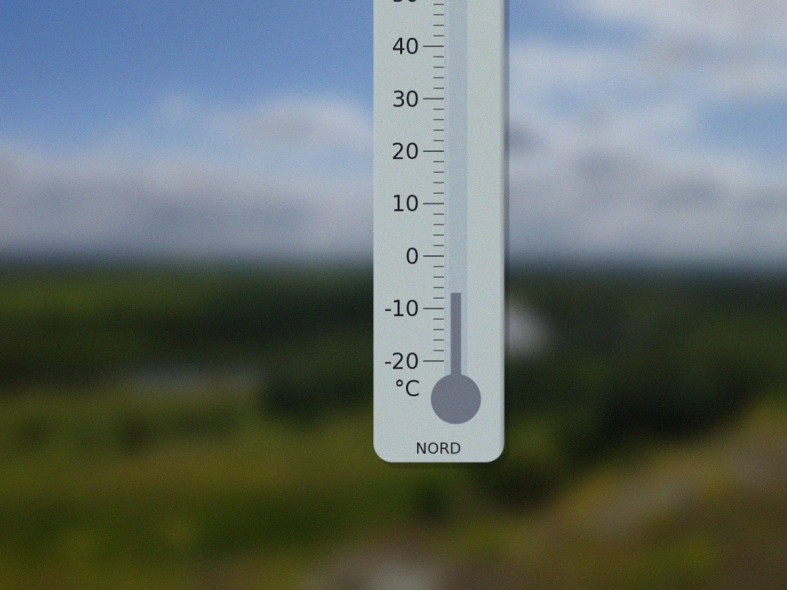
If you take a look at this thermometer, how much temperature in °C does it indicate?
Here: -7 °C
